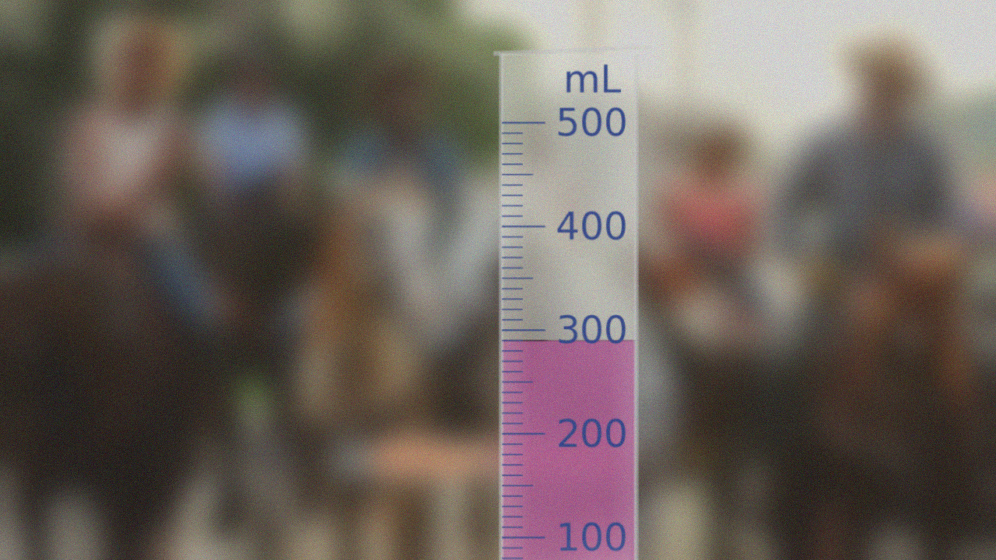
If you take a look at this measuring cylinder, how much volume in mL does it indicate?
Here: 290 mL
